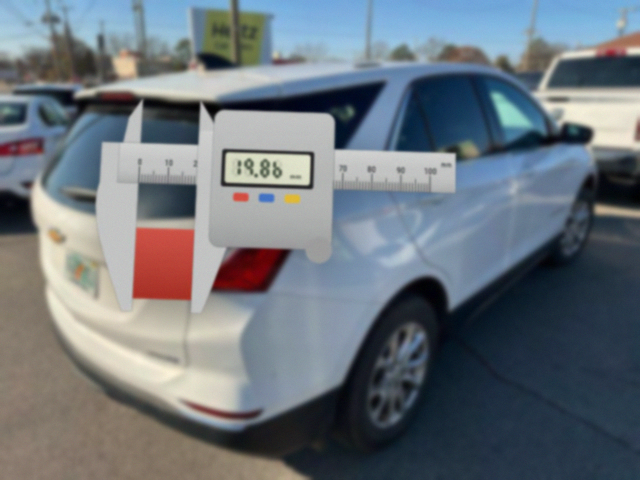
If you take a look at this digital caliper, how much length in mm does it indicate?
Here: 19.86 mm
